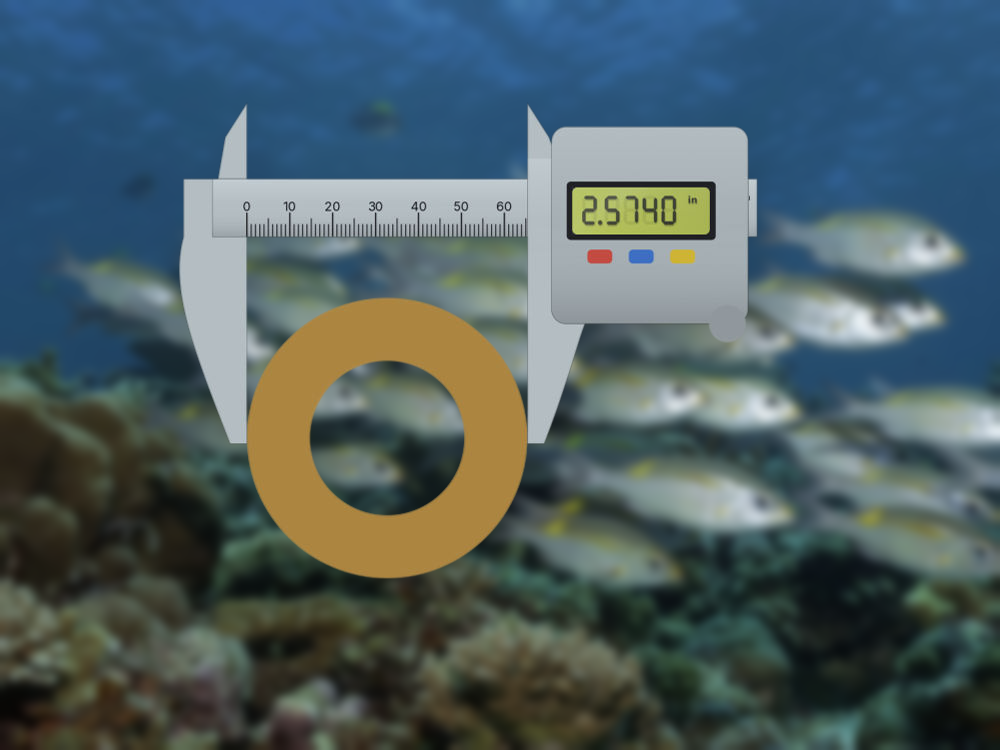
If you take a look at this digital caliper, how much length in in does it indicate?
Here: 2.5740 in
